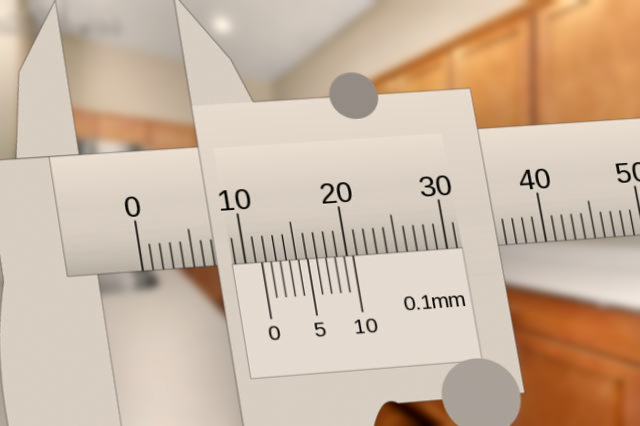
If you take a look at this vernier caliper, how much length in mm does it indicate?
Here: 11.6 mm
